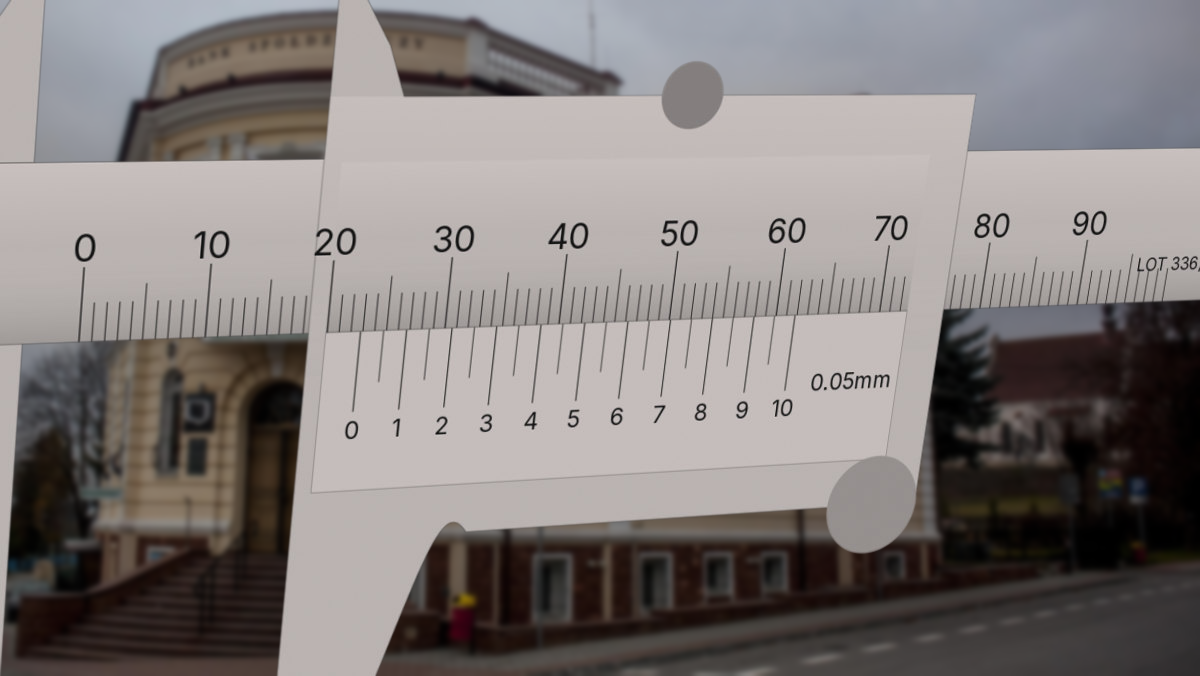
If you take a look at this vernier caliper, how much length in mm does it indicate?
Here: 22.8 mm
